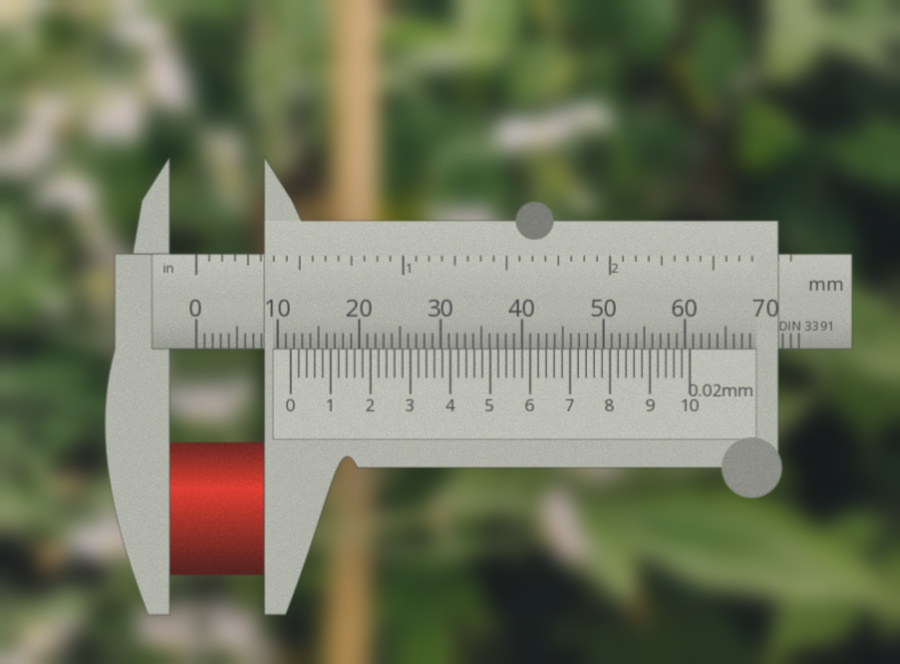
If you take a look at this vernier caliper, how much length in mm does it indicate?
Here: 11.6 mm
